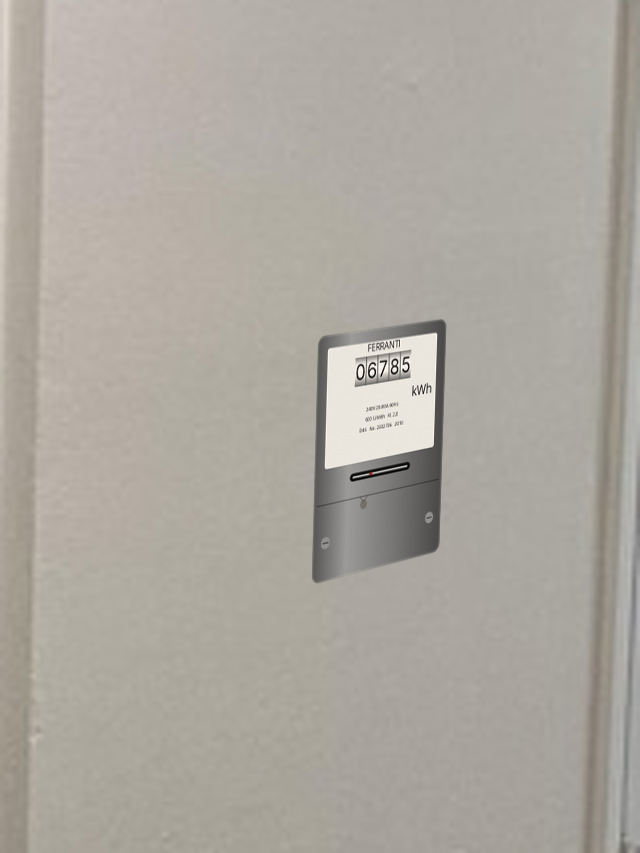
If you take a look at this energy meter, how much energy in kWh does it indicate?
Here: 6785 kWh
